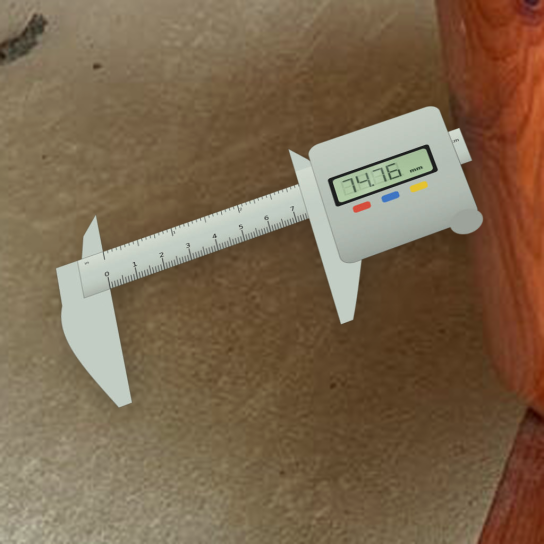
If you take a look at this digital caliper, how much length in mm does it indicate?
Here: 74.76 mm
